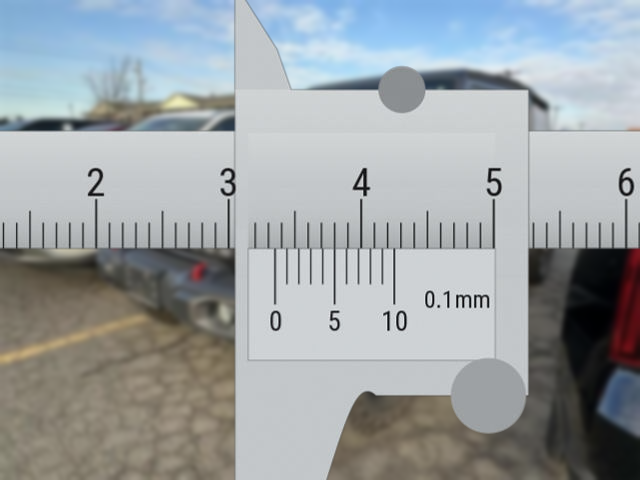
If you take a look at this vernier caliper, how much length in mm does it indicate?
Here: 33.5 mm
